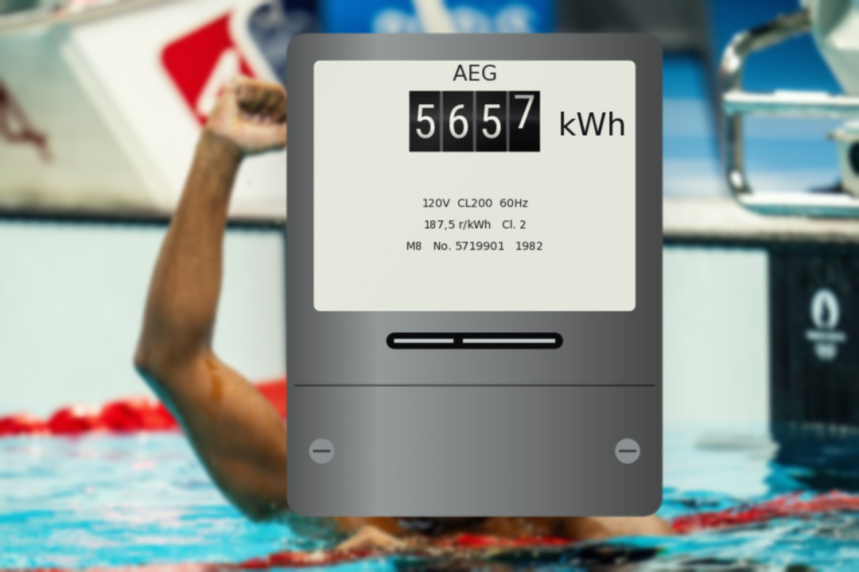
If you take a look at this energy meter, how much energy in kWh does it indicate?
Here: 5657 kWh
